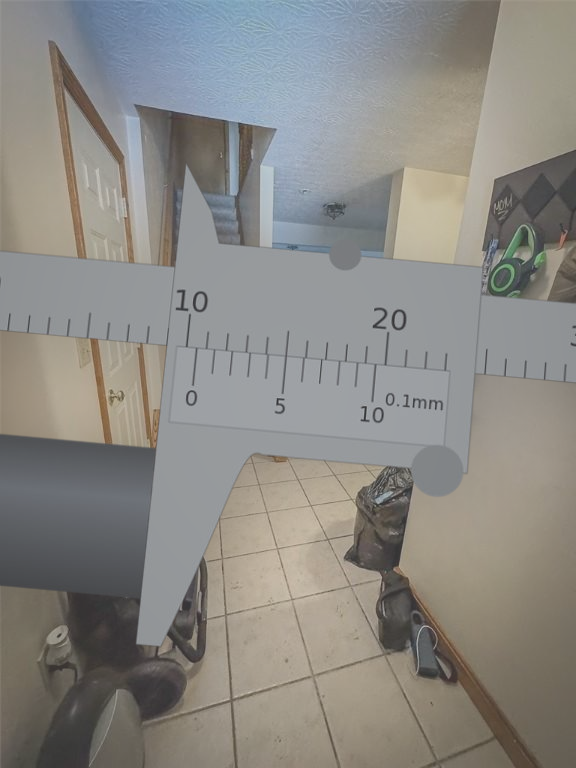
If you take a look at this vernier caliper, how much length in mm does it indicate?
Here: 10.5 mm
